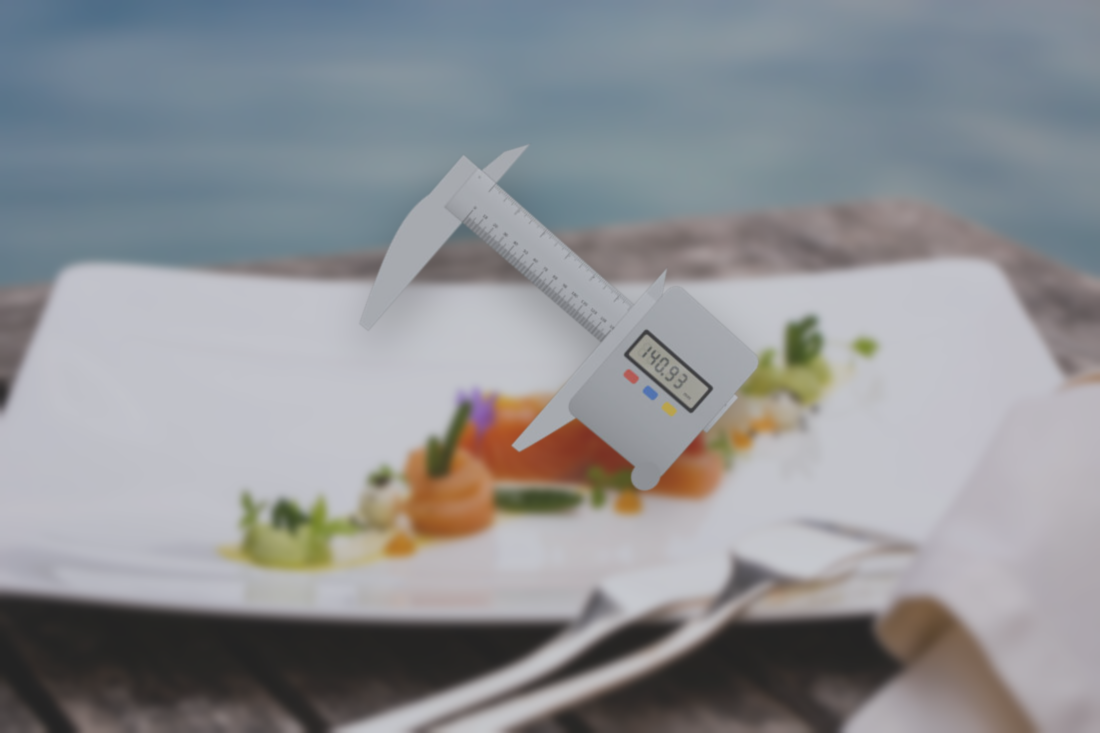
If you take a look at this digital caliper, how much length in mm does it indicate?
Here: 140.93 mm
